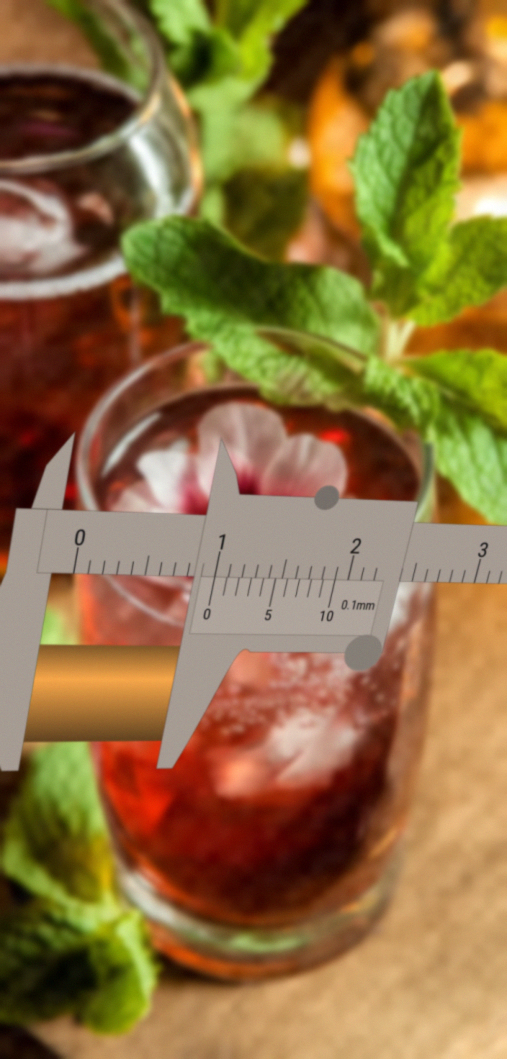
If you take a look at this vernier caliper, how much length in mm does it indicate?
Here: 10.0 mm
